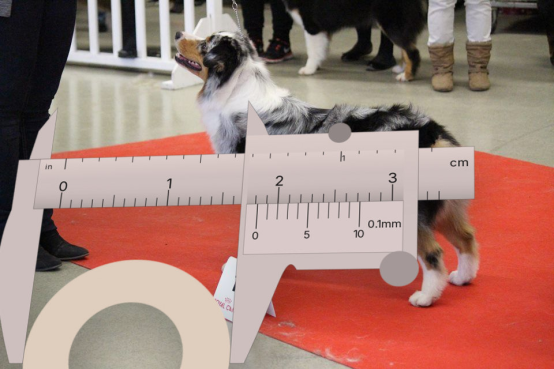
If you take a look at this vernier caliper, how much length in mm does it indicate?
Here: 18.2 mm
